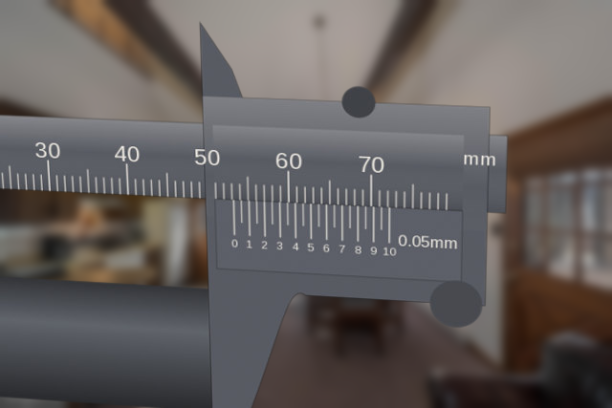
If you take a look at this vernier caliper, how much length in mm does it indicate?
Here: 53.2 mm
